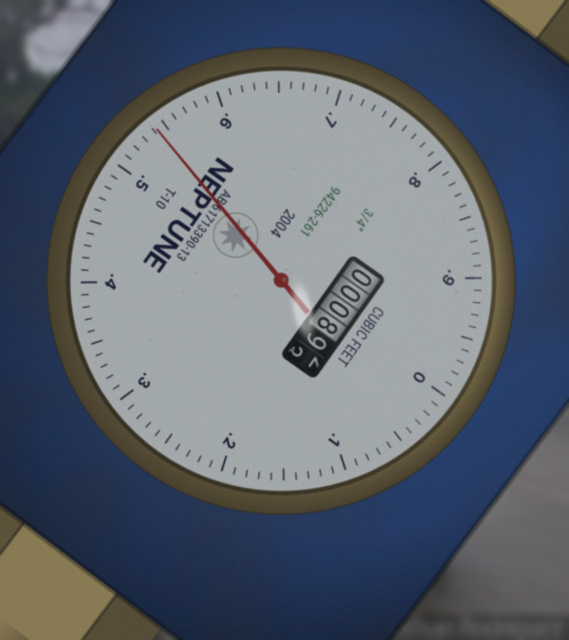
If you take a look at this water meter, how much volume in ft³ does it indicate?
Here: 892.54 ft³
